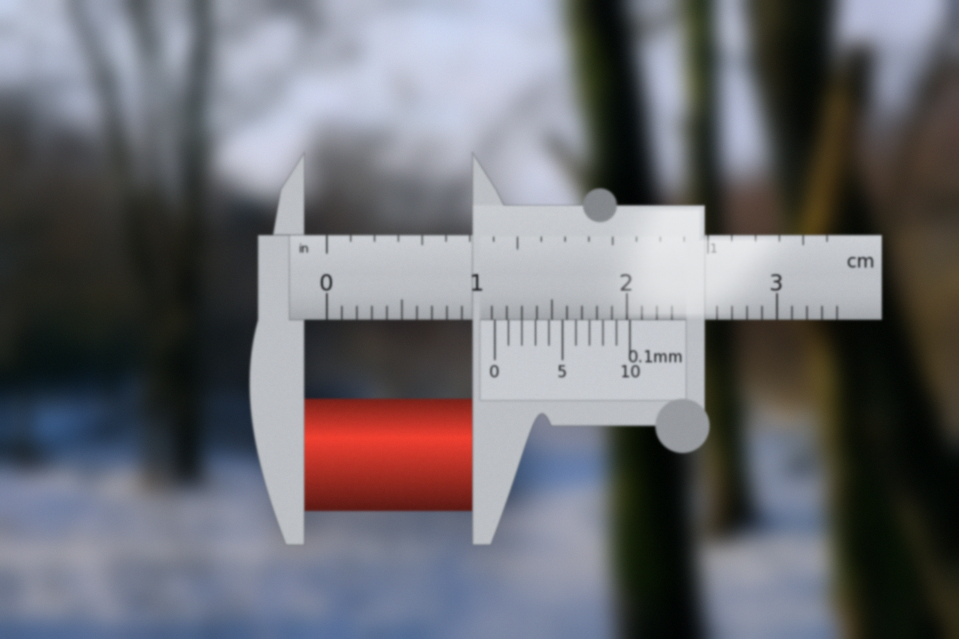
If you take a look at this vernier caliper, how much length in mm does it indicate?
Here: 11.2 mm
